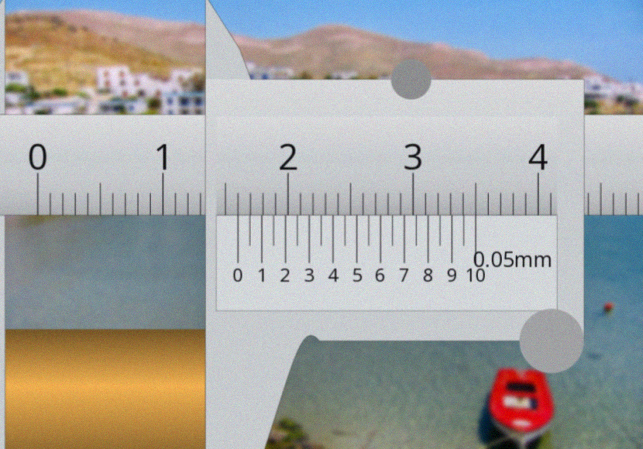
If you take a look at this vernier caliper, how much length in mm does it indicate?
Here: 16.0 mm
